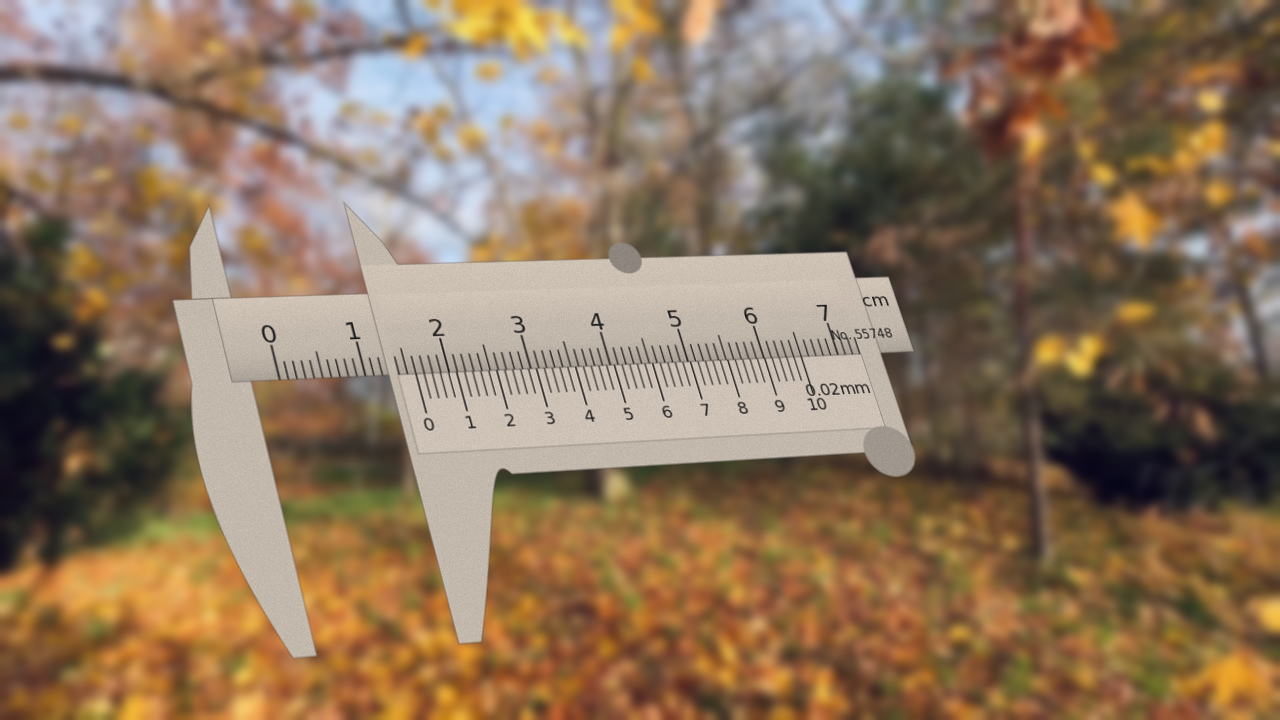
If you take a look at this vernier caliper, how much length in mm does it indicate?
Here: 16.0 mm
